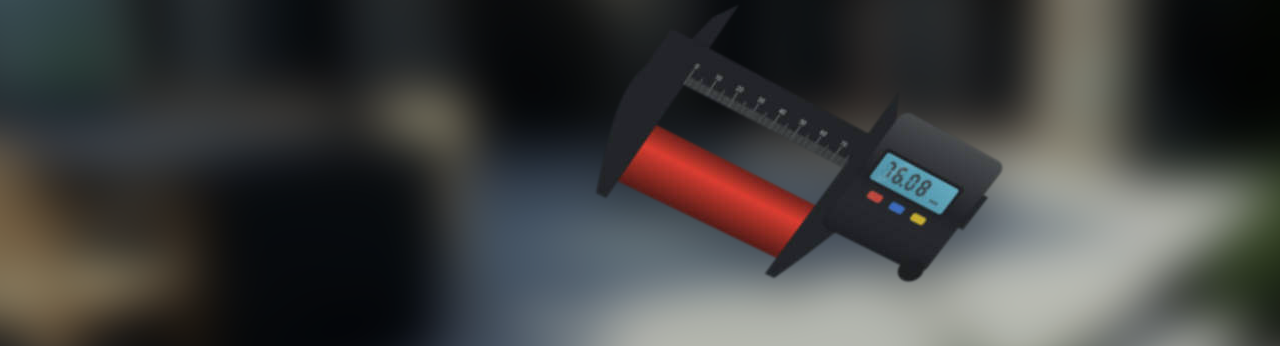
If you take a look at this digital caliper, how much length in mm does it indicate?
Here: 76.08 mm
